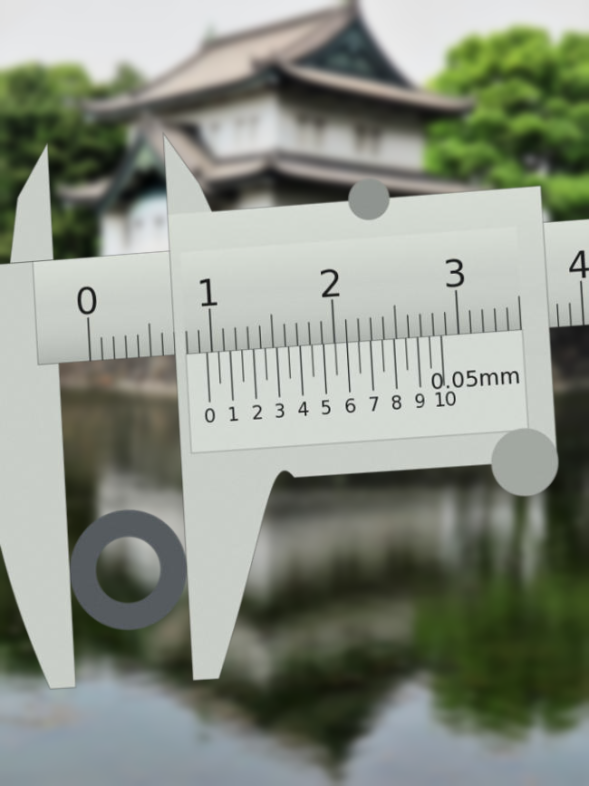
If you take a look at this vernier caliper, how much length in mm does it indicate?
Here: 9.6 mm
